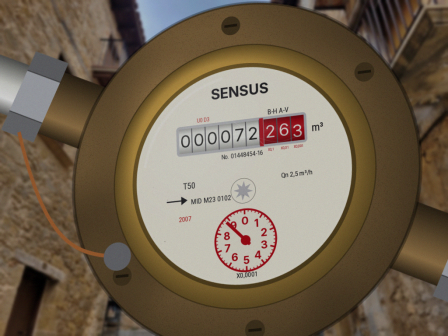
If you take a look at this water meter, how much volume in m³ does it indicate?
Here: 72.2628 m³
